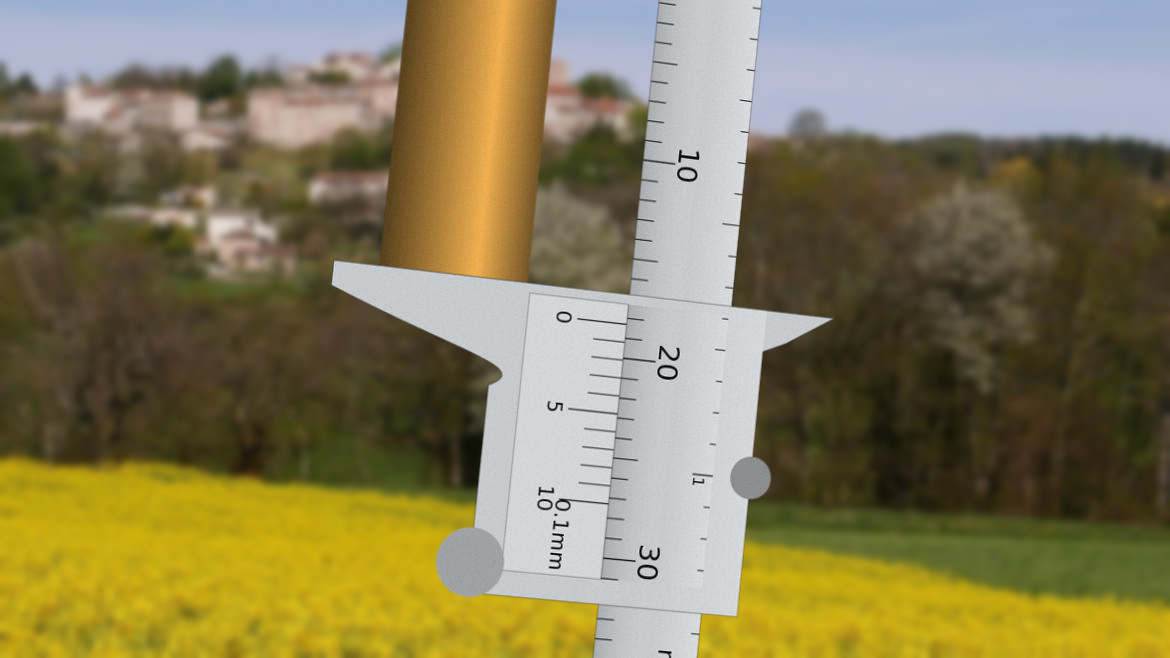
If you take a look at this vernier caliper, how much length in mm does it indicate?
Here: 18.3 mm
